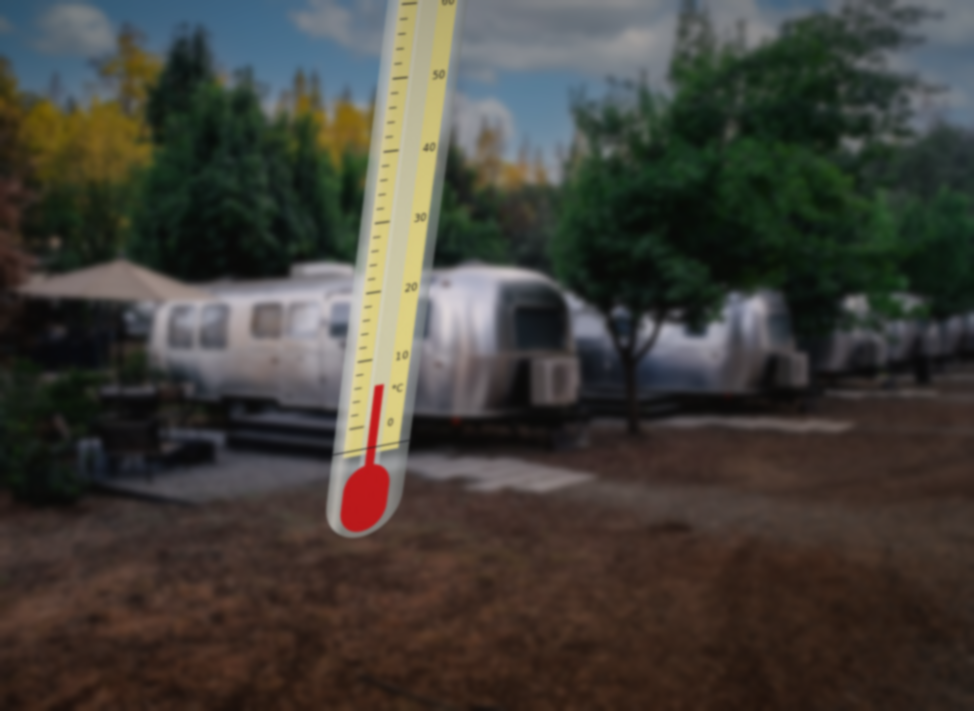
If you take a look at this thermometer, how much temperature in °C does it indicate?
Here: 6 °C
